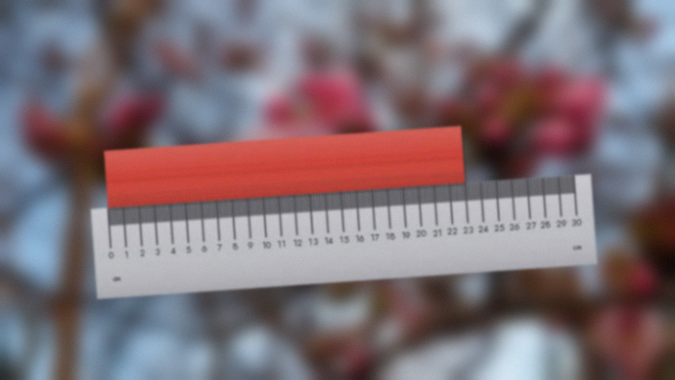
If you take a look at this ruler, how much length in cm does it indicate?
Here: 23 cm
